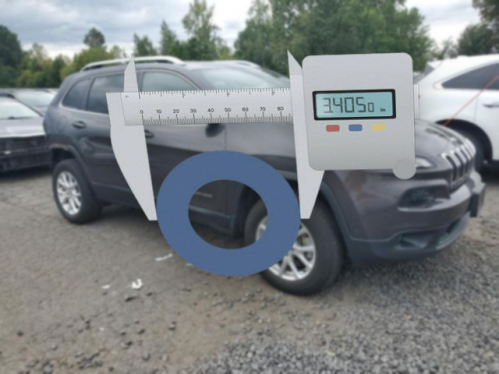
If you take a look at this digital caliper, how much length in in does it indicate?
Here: 3.4050 in
